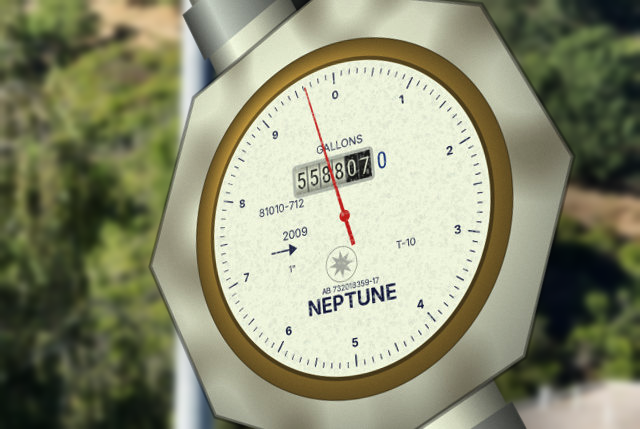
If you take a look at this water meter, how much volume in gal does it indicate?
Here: 5588069.6 gal
